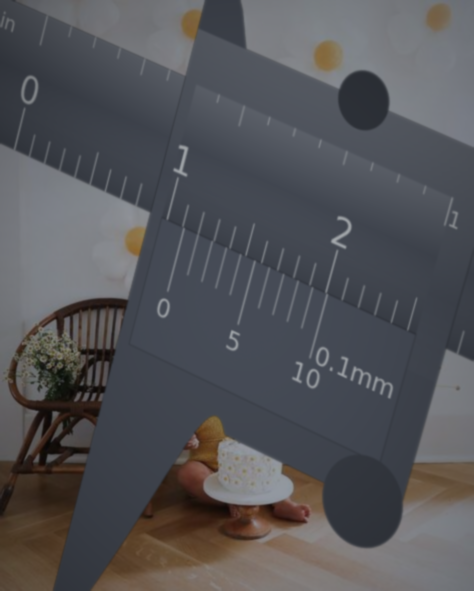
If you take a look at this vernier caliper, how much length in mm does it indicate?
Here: 11.1 mm
